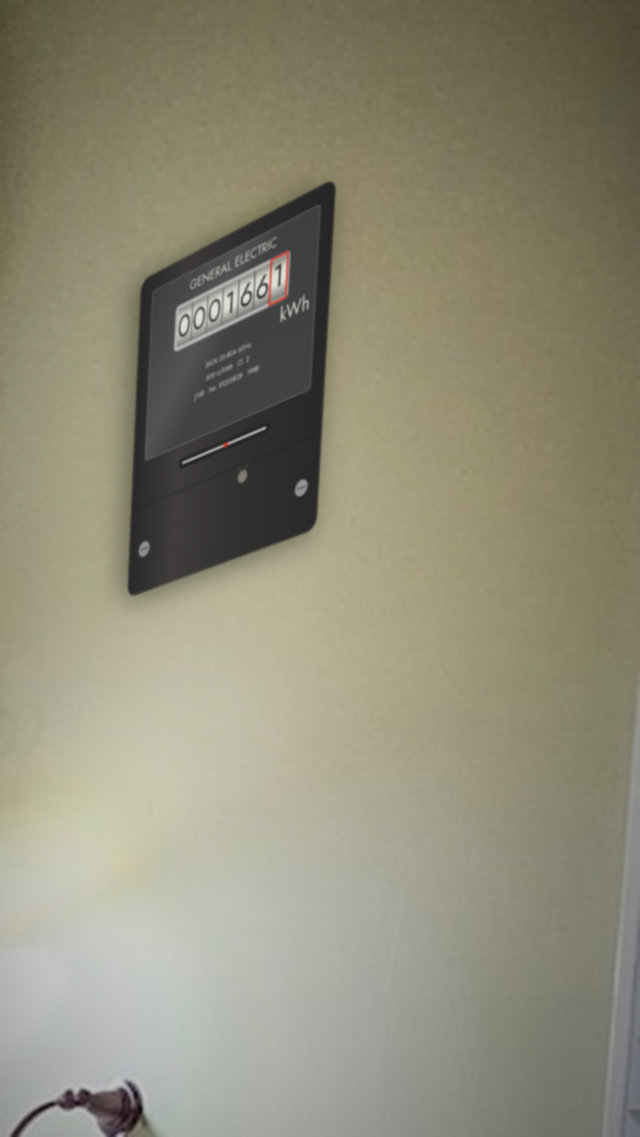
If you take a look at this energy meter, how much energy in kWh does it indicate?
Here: 166.1 kWh
